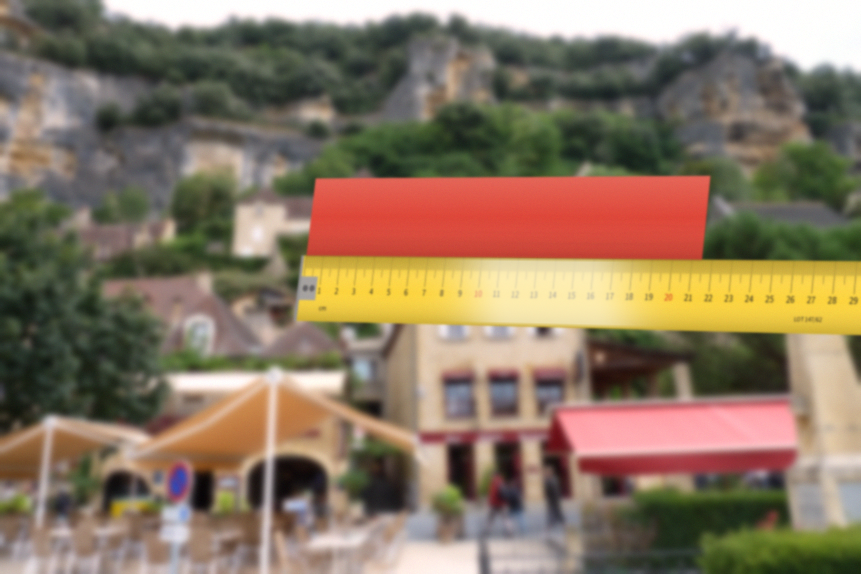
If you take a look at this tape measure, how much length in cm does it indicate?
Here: 21.5 cm
